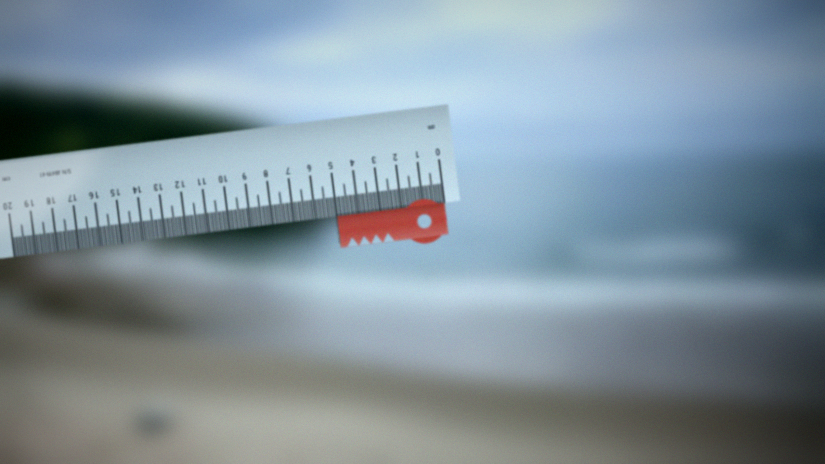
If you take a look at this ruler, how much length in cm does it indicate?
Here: 5 cm
